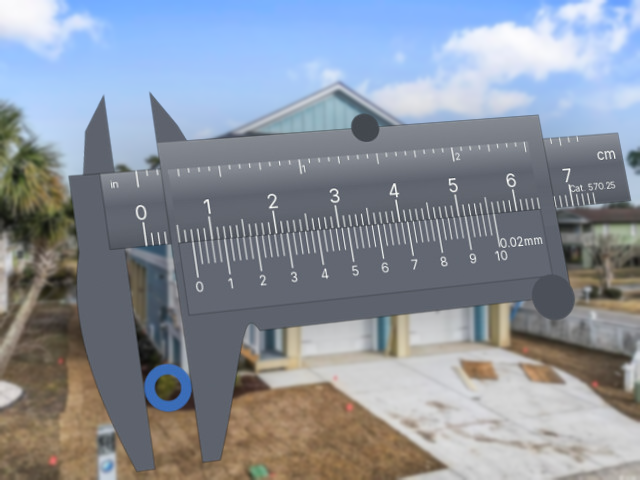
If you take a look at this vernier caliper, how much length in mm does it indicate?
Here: 7.0 mm
